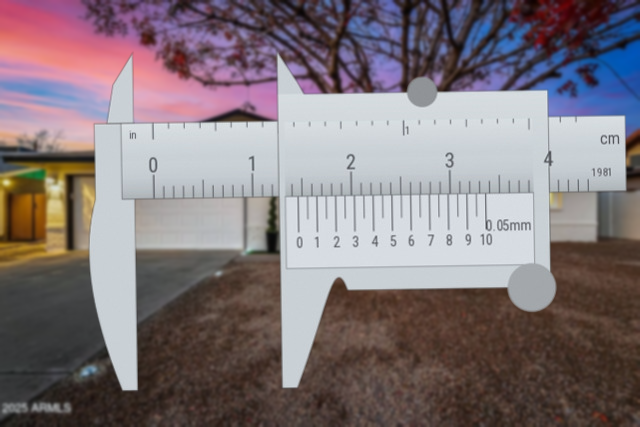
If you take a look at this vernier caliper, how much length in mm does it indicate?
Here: 14.6 mm
